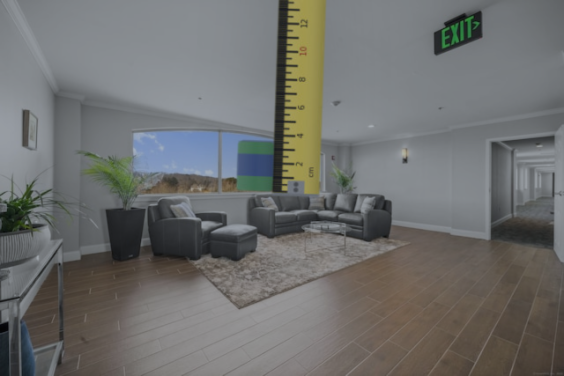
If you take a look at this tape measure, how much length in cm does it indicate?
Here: 3.5 cm
